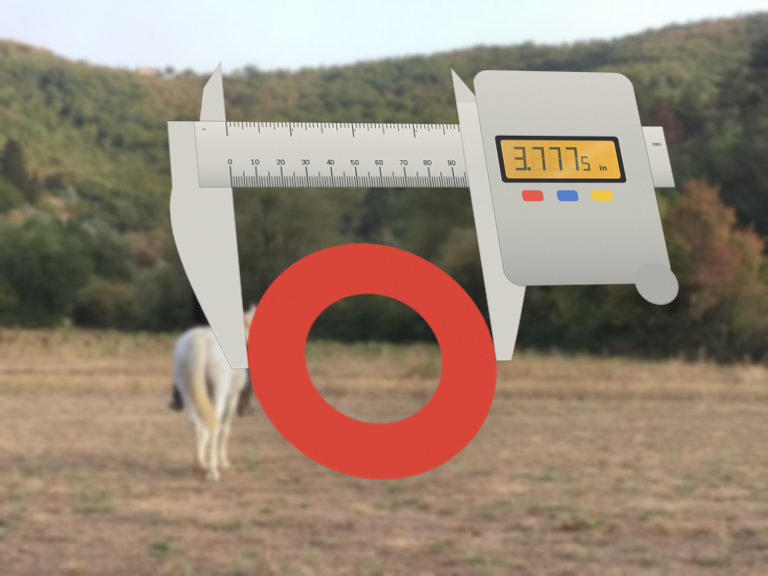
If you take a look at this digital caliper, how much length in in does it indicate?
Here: 3.7775 in
